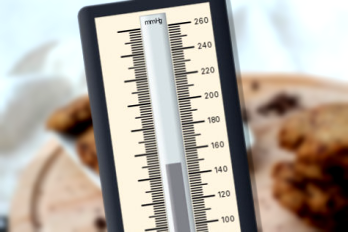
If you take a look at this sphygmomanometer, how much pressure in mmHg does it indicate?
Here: 150 mmHg
